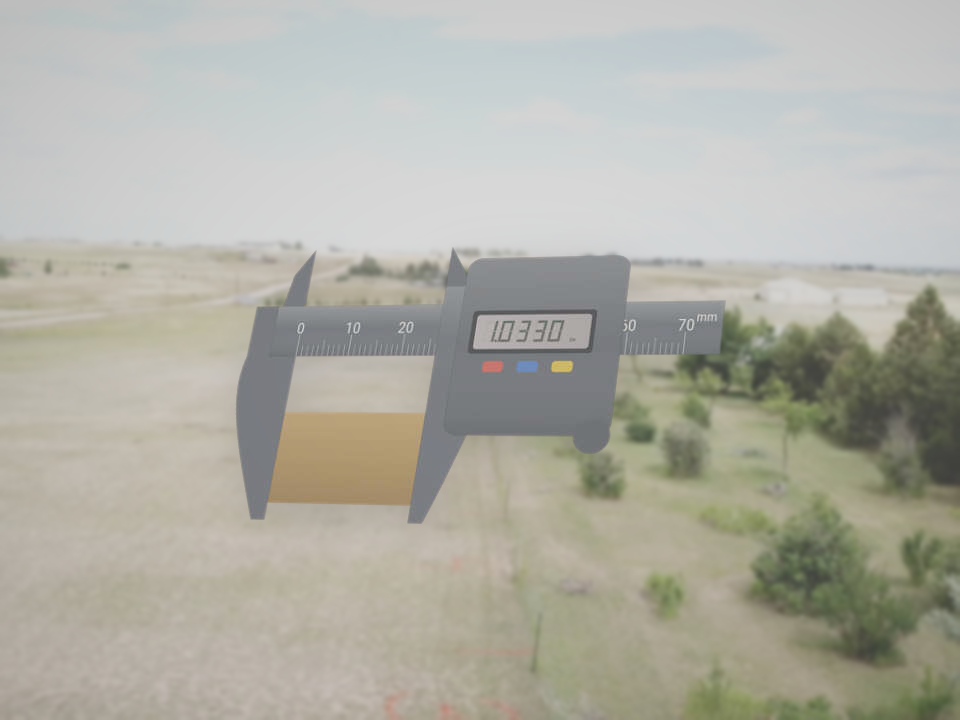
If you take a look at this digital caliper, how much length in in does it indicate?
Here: 1.0330 in
